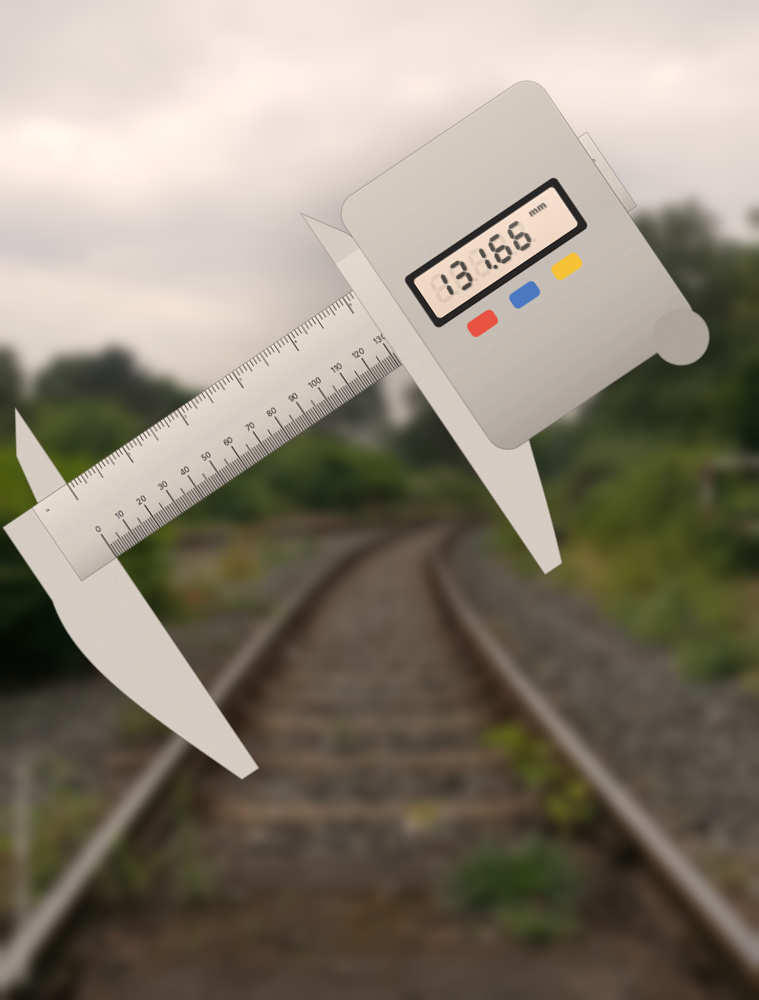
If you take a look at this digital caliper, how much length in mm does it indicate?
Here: 131.66 mm
